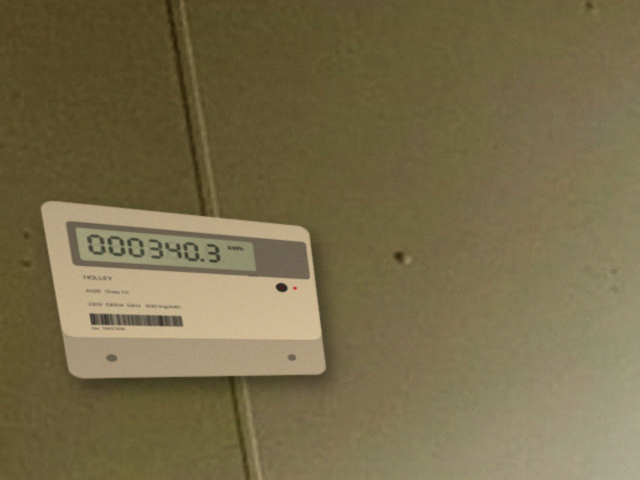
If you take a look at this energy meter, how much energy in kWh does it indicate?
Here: 340.3 kWh
